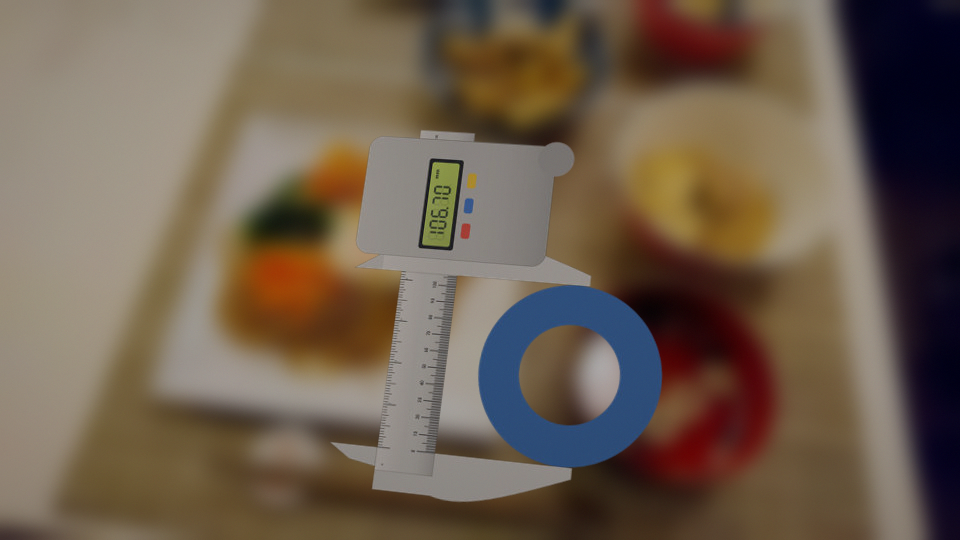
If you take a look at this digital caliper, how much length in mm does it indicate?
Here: 106.70 mm
